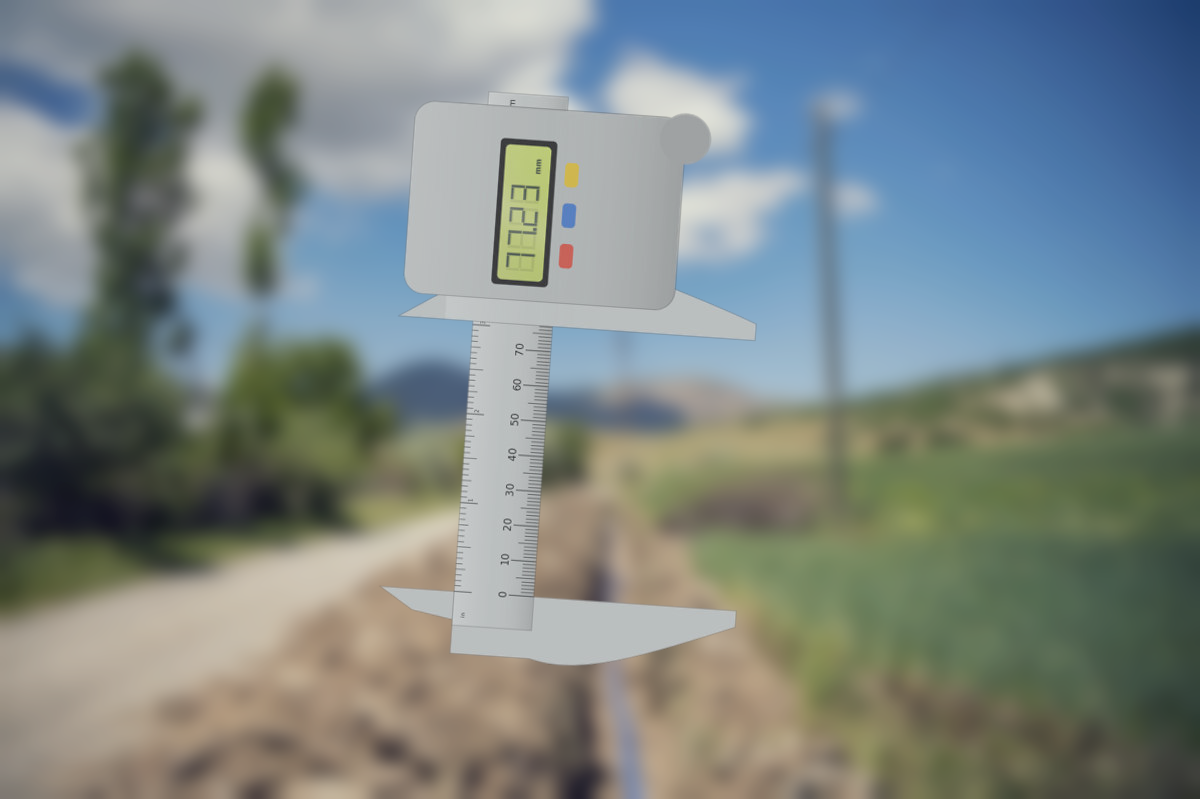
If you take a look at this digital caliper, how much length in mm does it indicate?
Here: 77.23 mm
